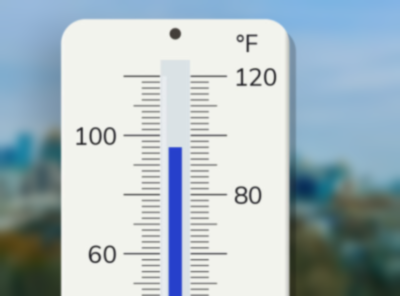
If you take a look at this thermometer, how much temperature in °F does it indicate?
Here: 96 °F
